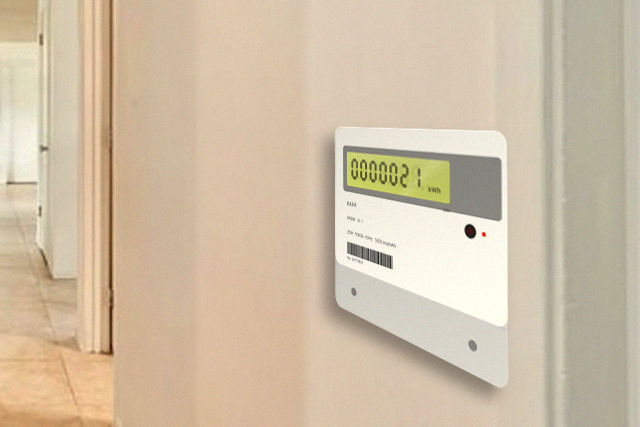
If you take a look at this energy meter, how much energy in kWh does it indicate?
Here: 21 kWh
